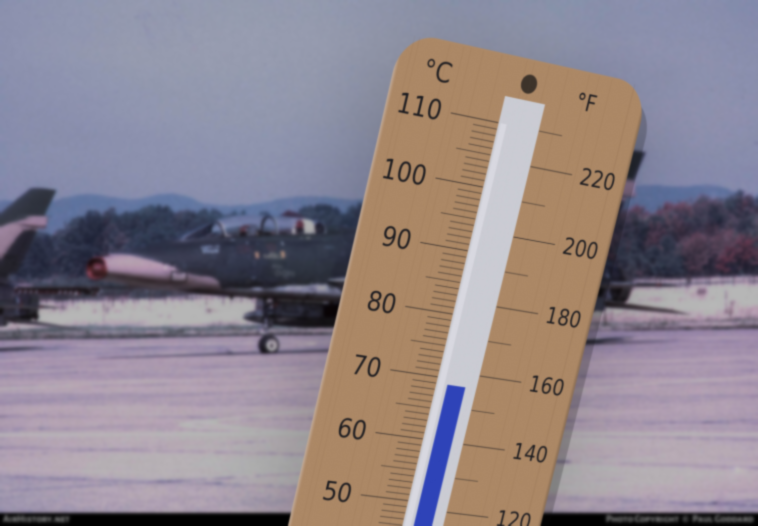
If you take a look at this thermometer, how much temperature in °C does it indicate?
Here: 69 °C
